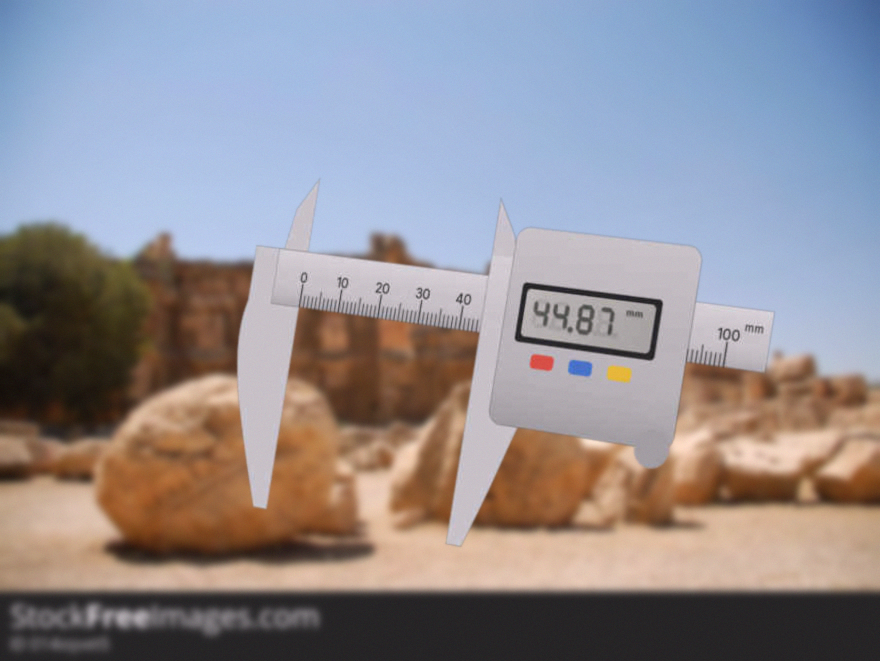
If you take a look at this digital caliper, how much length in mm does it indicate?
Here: 44.87 mm
